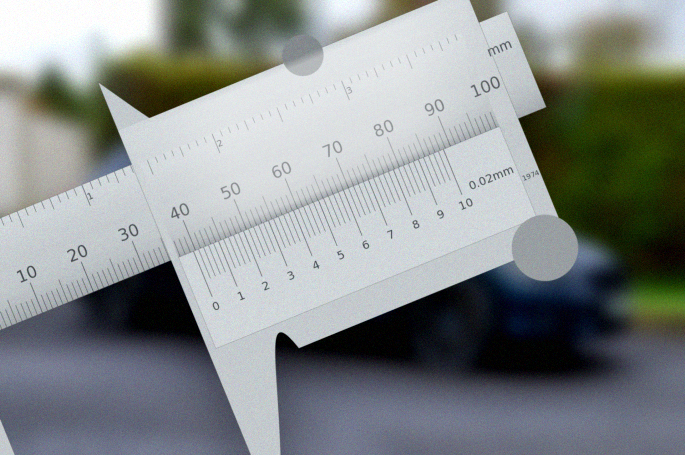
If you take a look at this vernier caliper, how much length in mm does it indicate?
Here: 39.6 mm
